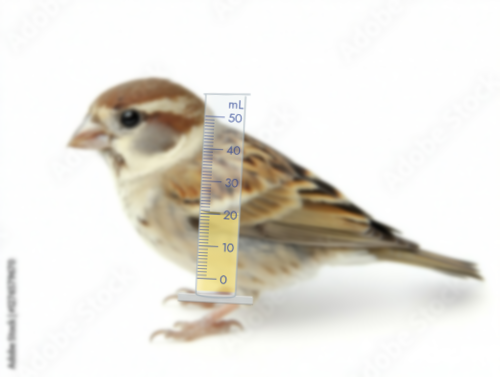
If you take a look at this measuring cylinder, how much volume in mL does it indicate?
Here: 20 mL
